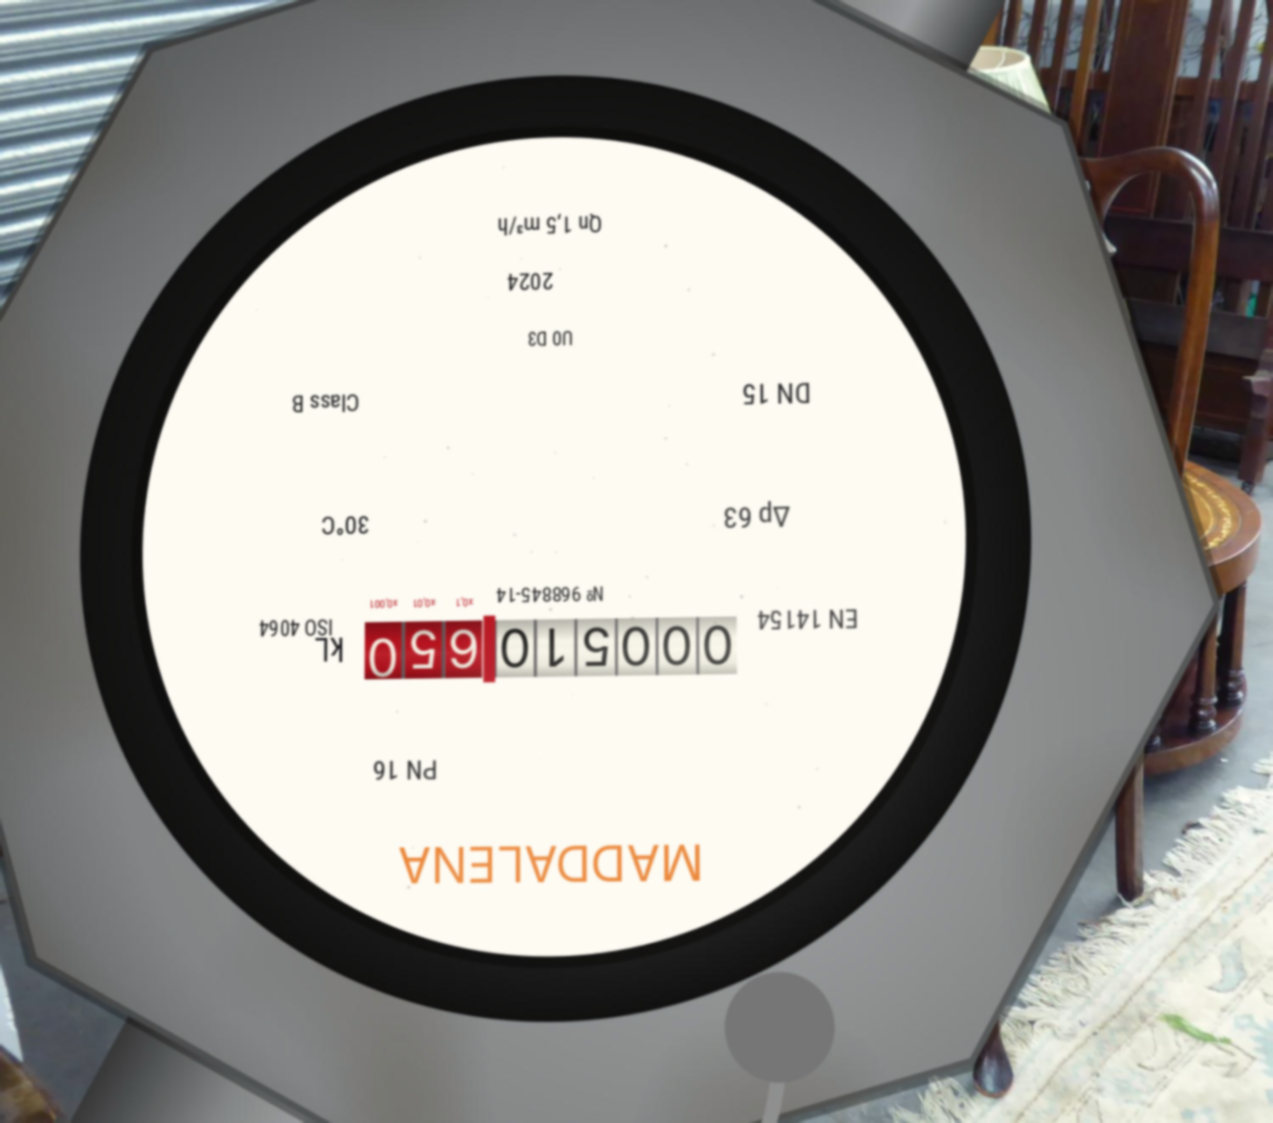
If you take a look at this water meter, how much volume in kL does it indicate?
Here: 510.650 kL
